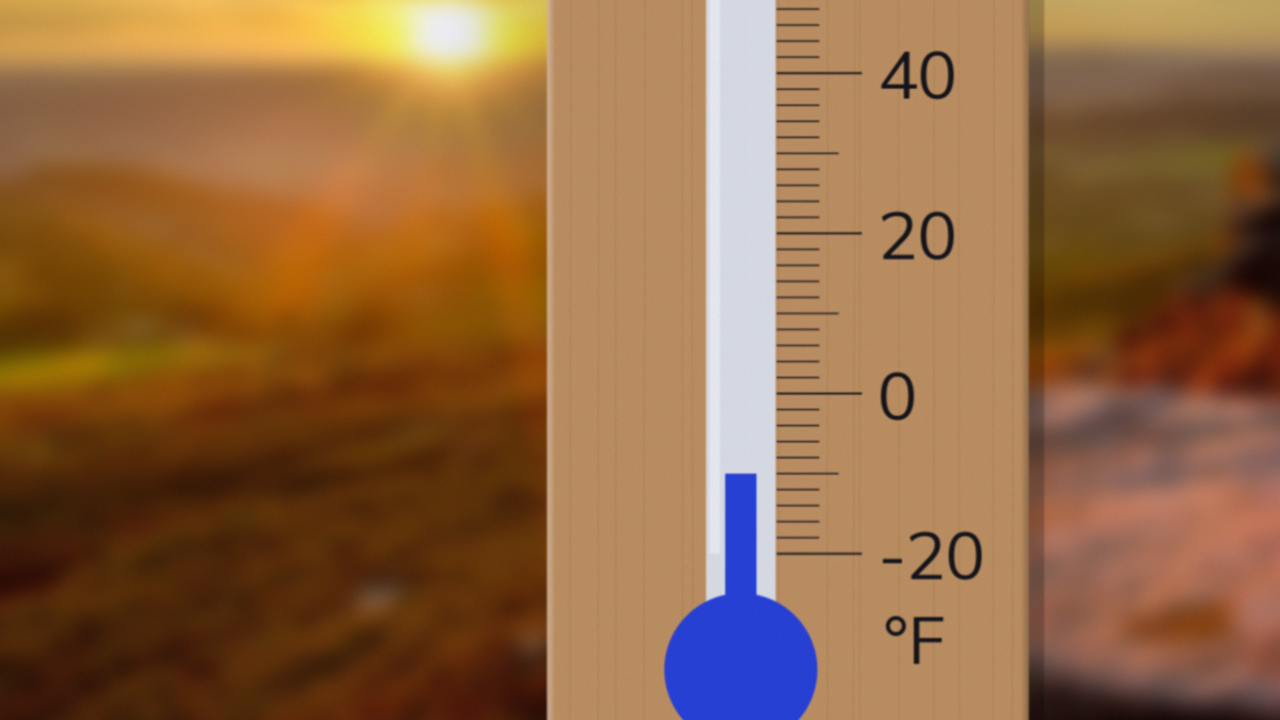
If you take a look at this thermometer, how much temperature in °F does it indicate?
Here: -10 °F
